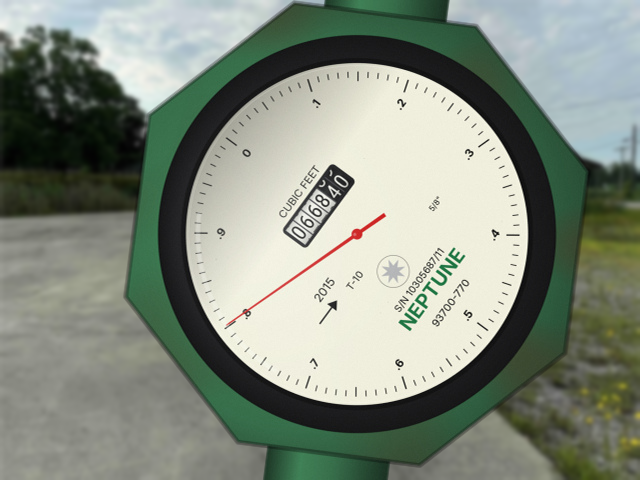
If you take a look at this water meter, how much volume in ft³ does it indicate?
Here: 66839.80 ft³
